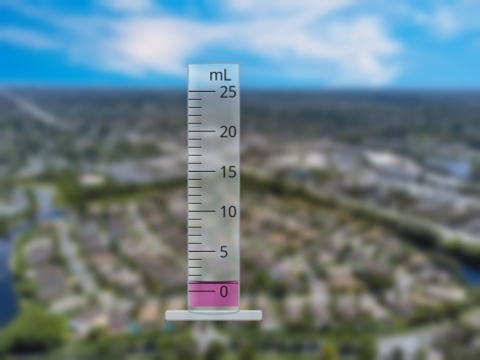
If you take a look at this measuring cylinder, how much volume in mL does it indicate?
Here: 1 mL
